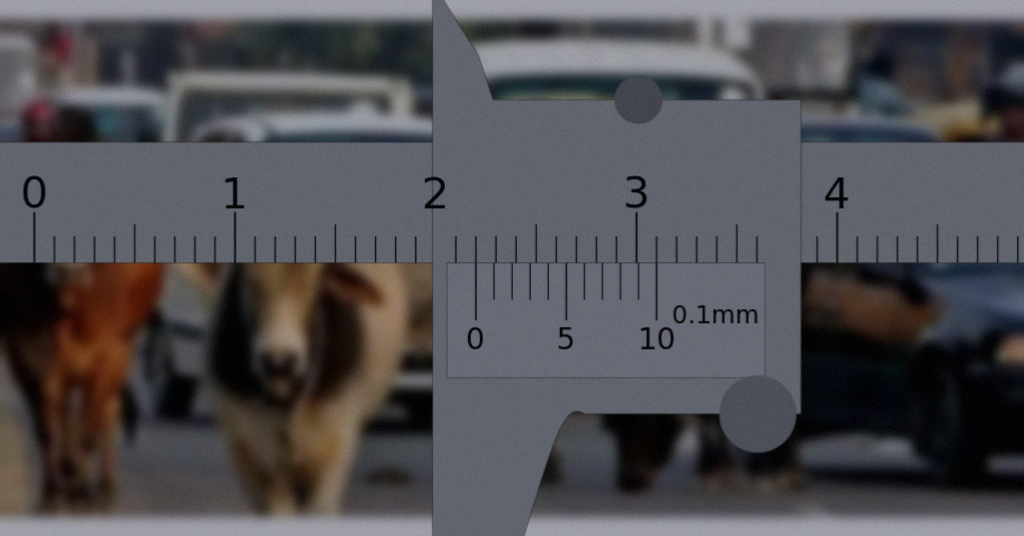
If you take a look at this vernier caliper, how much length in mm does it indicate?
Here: 22.0 mm
